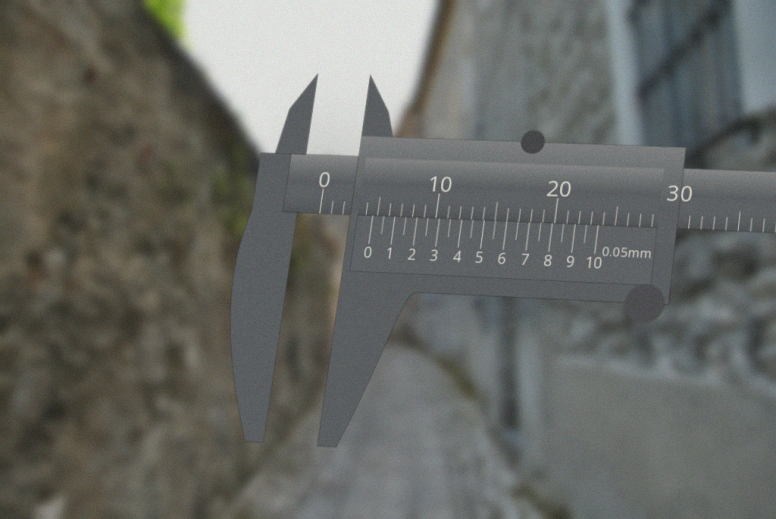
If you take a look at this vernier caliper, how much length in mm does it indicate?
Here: 4.6 mm
